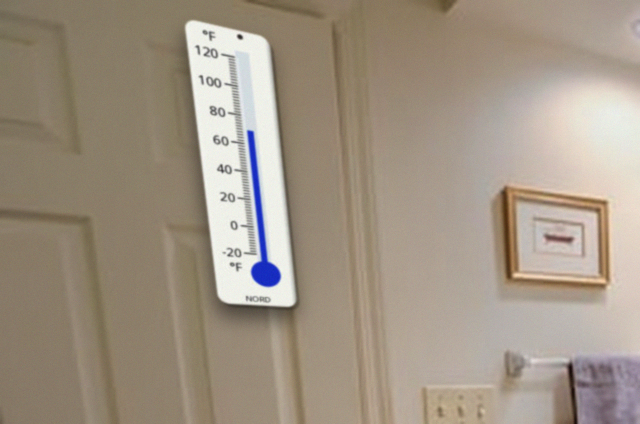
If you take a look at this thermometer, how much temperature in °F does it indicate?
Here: 70 °F
